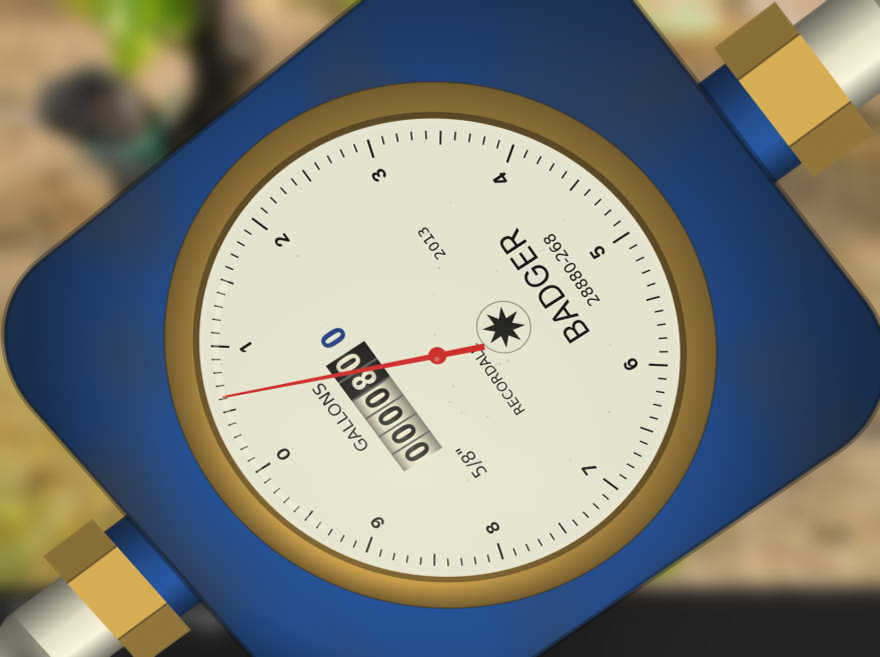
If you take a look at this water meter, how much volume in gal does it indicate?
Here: 800.6 gal
